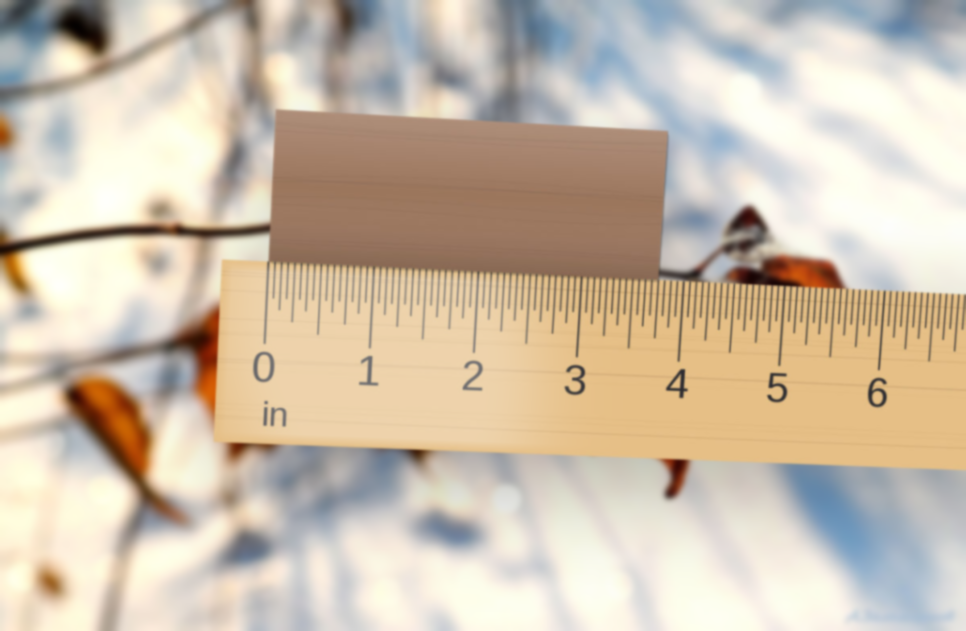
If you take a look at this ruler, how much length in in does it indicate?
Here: 3.75 in
